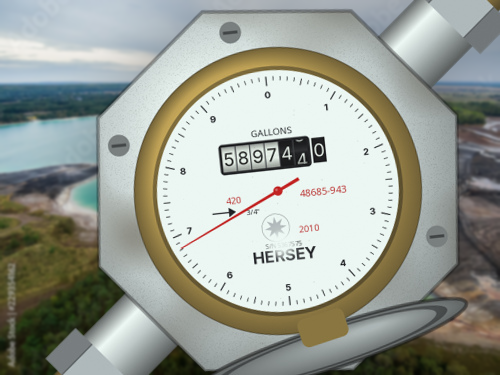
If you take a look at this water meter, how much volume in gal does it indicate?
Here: 5897436.8 gal
